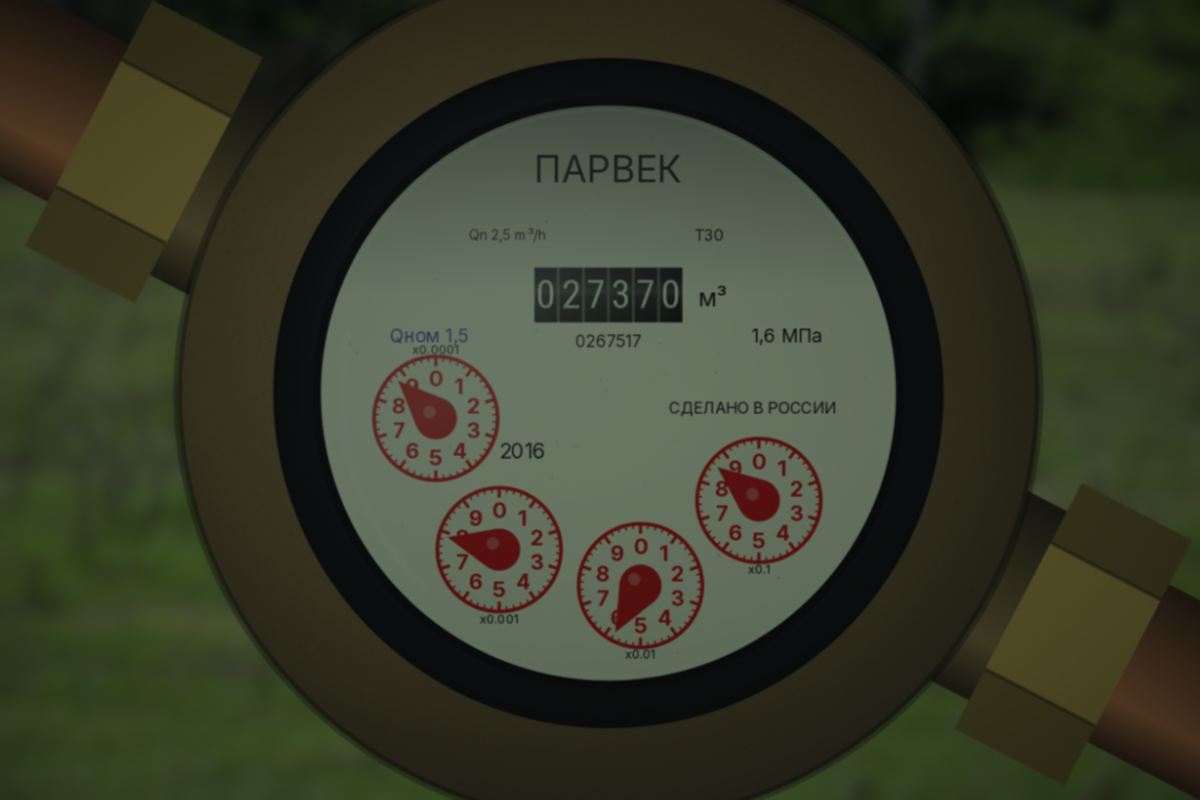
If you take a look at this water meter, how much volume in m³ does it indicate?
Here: 27370.8578 m³
